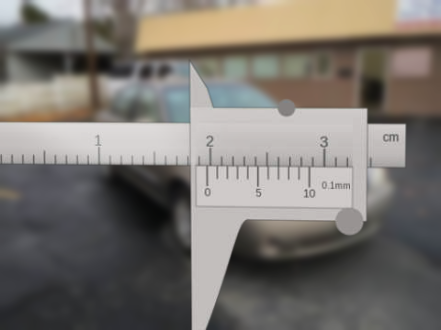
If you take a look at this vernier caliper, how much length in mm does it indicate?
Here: 19.7 mm
